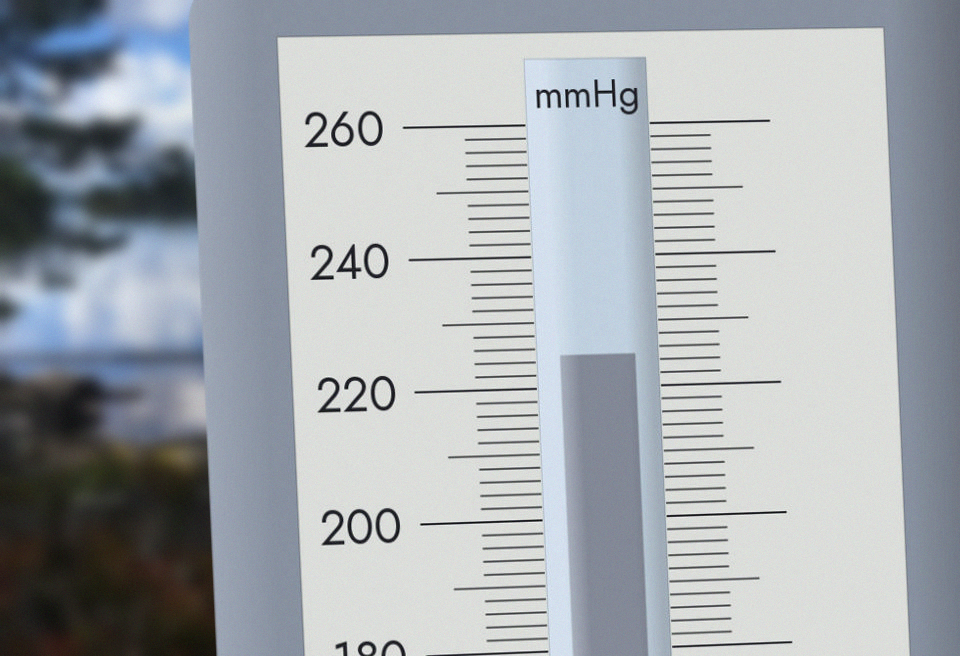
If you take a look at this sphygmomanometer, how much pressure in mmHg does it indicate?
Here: 225 mmHg
